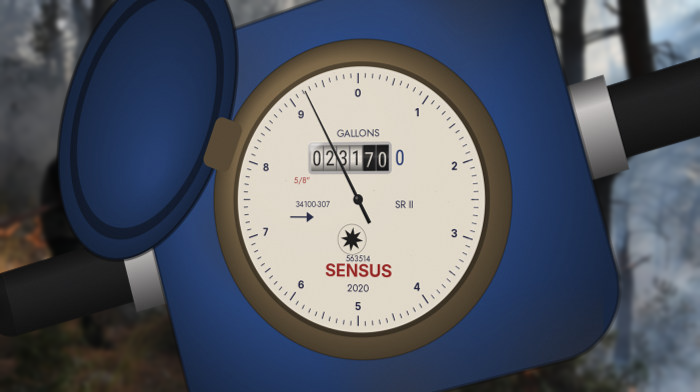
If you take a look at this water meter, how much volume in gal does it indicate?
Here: 231699.2 gal
